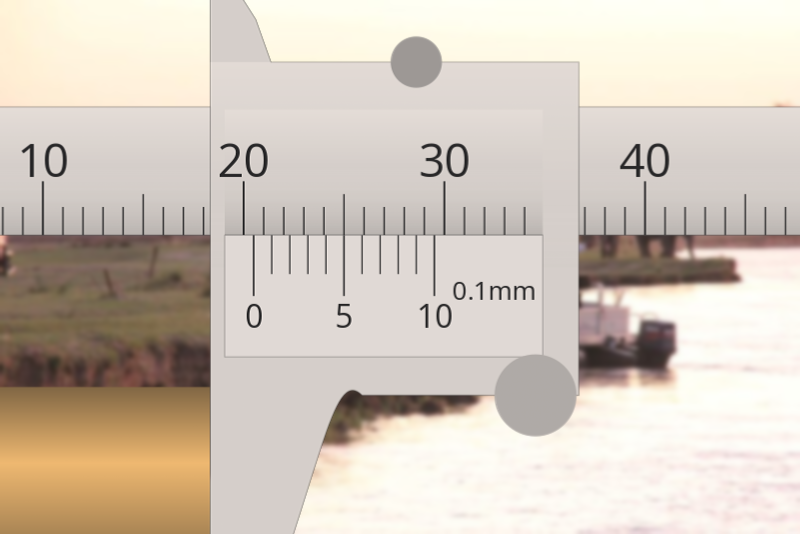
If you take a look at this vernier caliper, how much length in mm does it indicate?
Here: 20.5 mm
